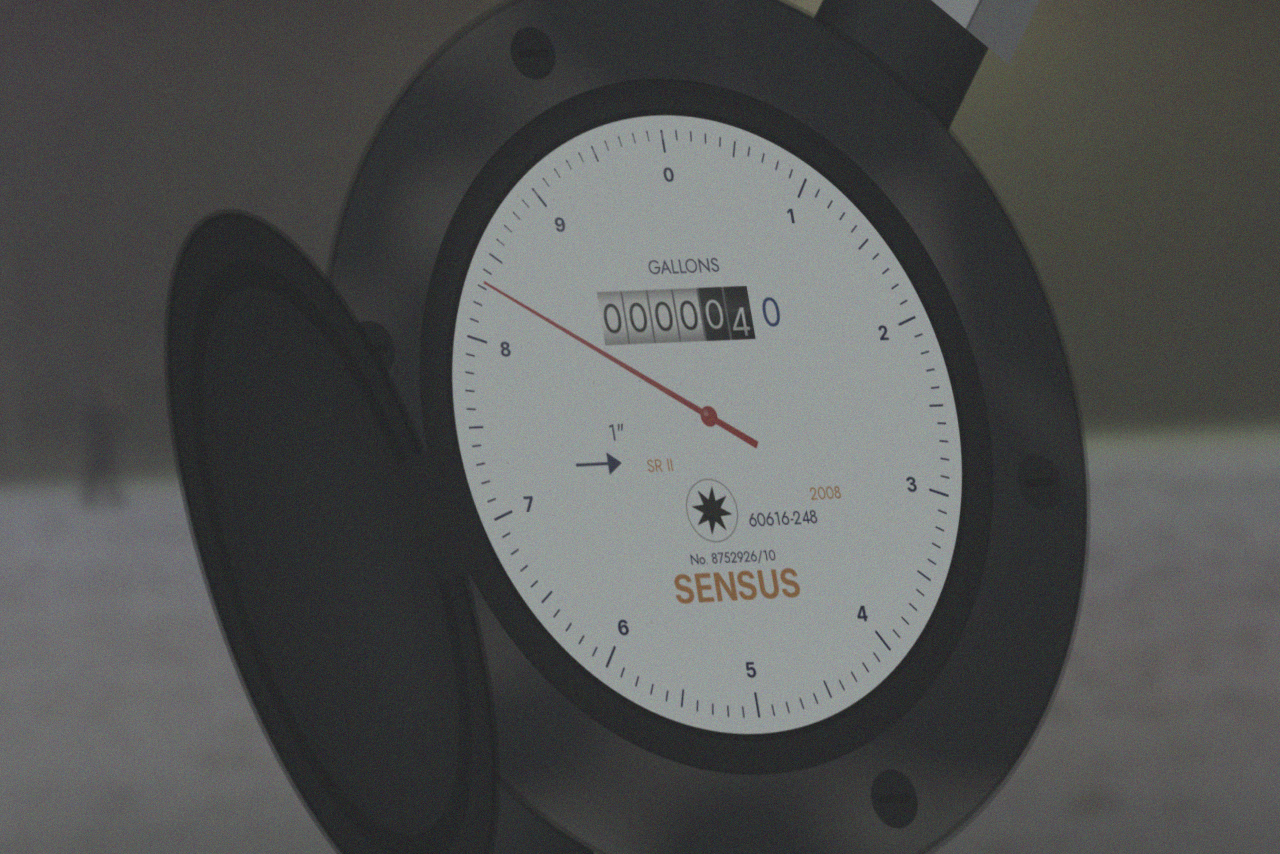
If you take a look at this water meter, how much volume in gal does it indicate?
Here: 38.3 gal
